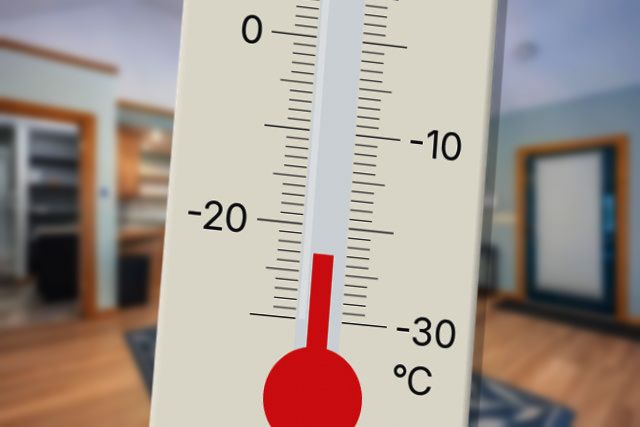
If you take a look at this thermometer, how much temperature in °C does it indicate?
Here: -23 °C
